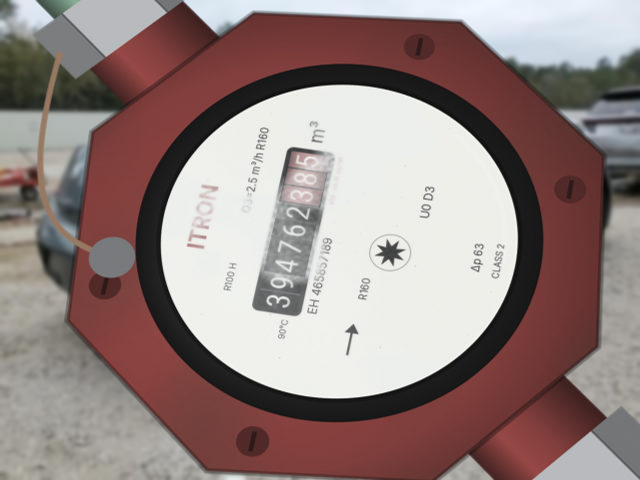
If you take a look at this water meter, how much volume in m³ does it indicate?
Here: 394762.385 m³
